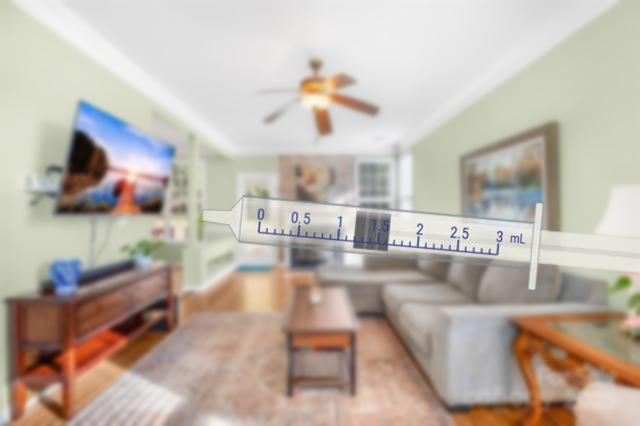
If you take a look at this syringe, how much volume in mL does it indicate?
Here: 1.2 mL
